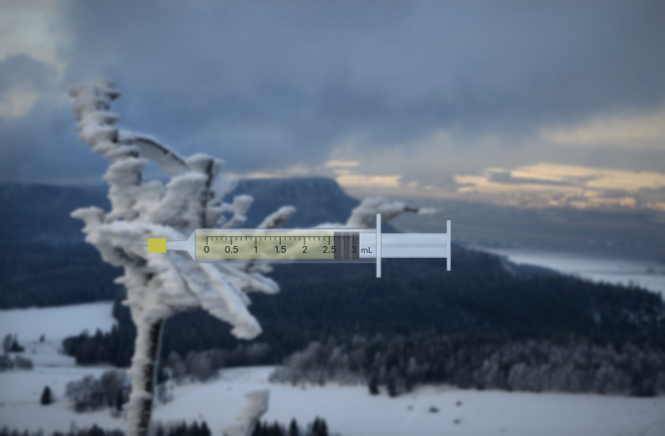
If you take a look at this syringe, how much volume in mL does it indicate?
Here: 2.6 mL
